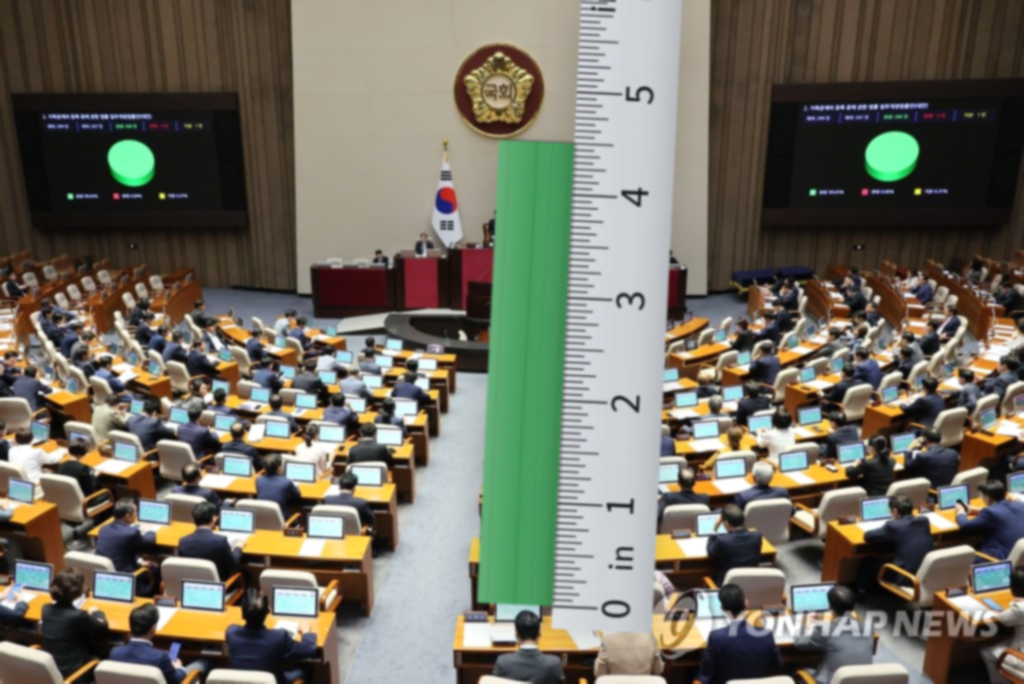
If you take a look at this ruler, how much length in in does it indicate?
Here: 4.5 in
